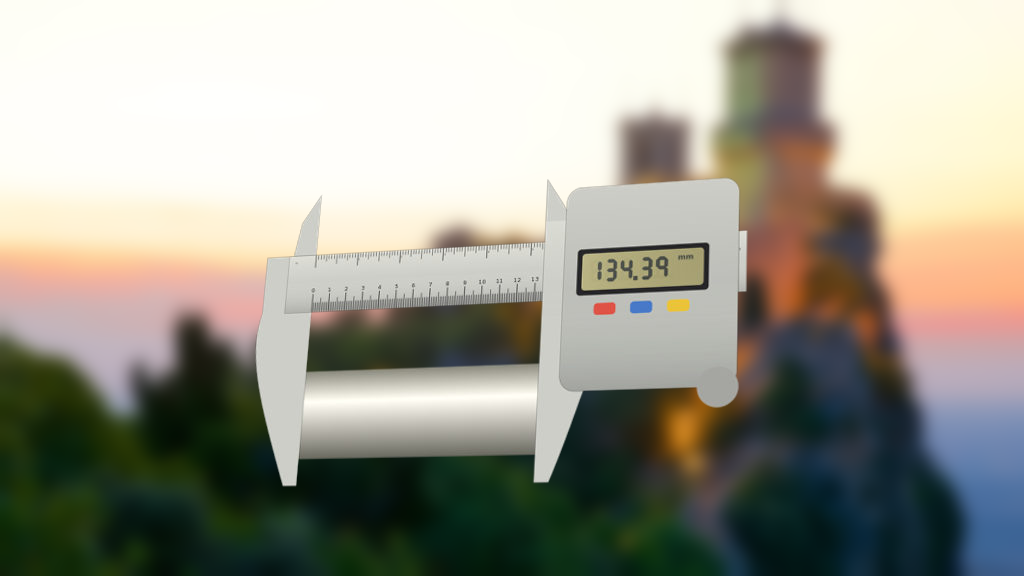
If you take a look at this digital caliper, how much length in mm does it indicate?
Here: 134.39 mm
